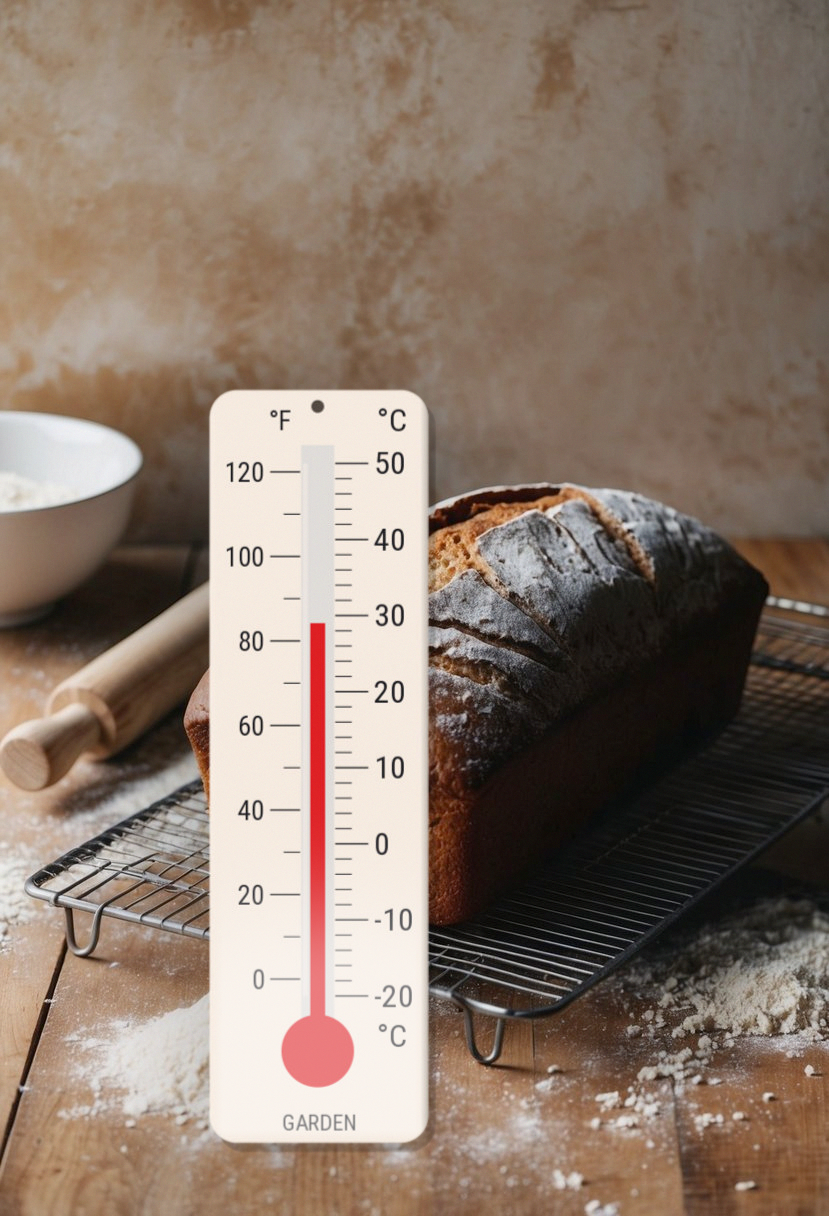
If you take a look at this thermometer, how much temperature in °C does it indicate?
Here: 29 °C
